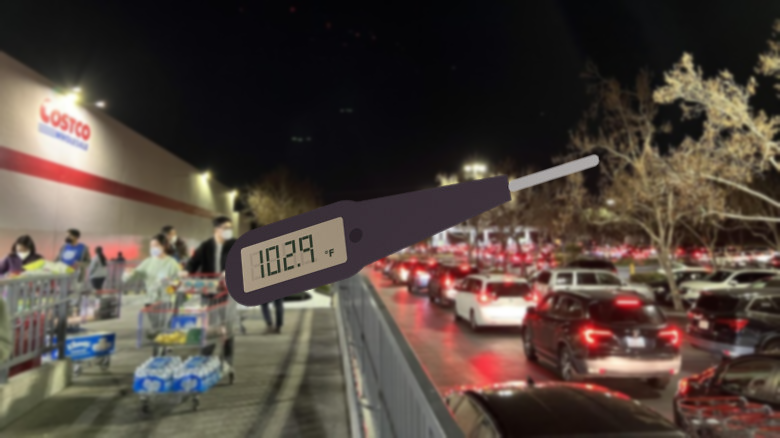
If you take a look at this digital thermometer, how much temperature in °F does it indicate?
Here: 102.9 °F
